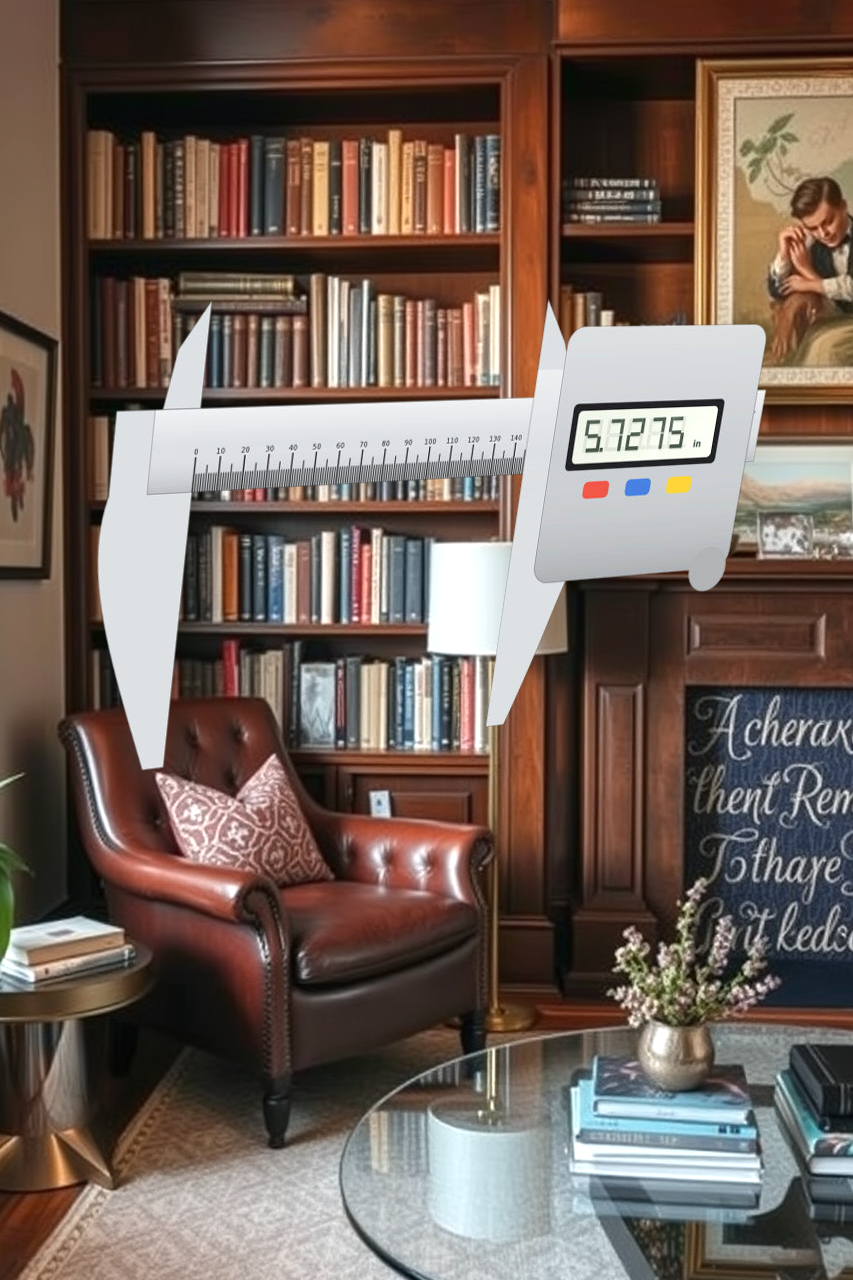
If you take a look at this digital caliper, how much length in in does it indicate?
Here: 5.7275 in
